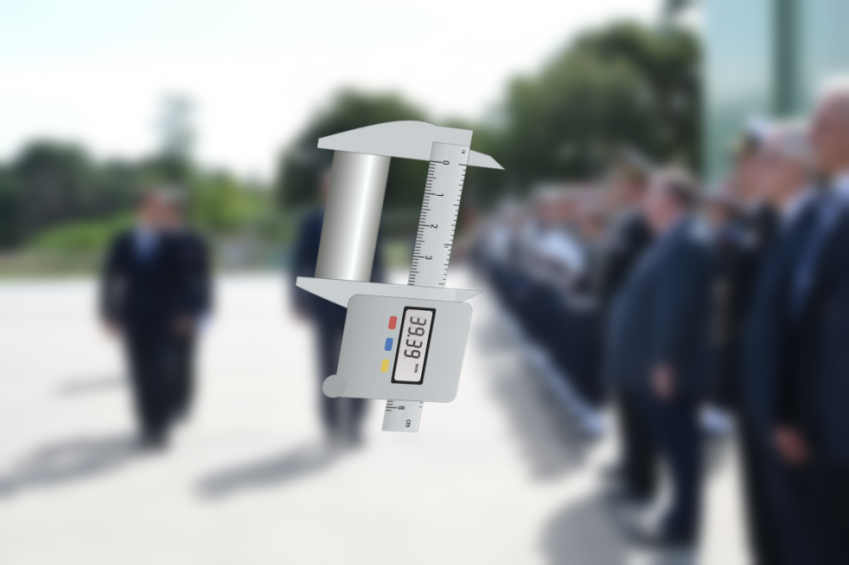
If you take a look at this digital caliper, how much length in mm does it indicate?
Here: 39.39 mm
